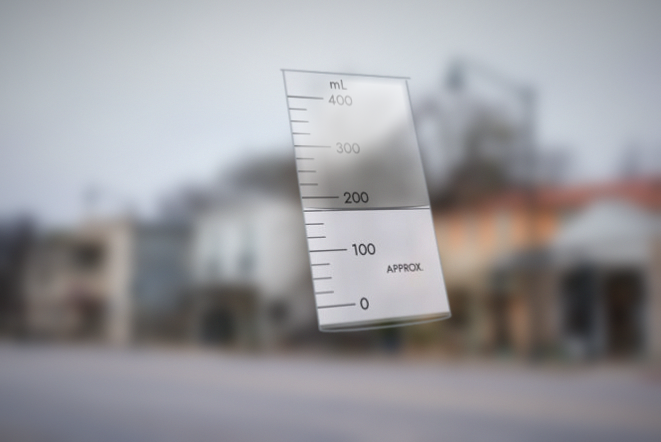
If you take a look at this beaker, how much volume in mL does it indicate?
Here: 175 mL
